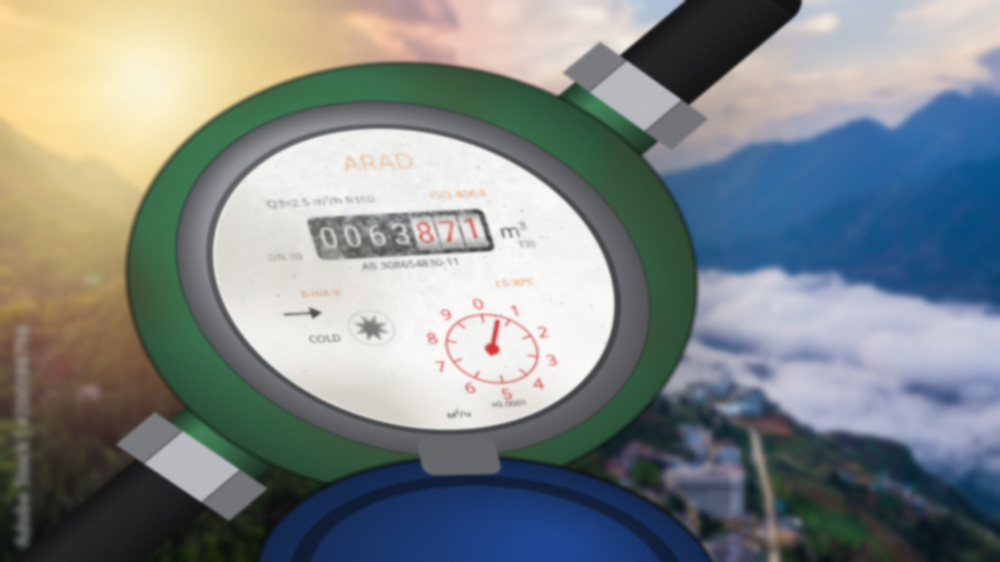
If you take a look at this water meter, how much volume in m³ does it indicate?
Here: 63.8710 m³
